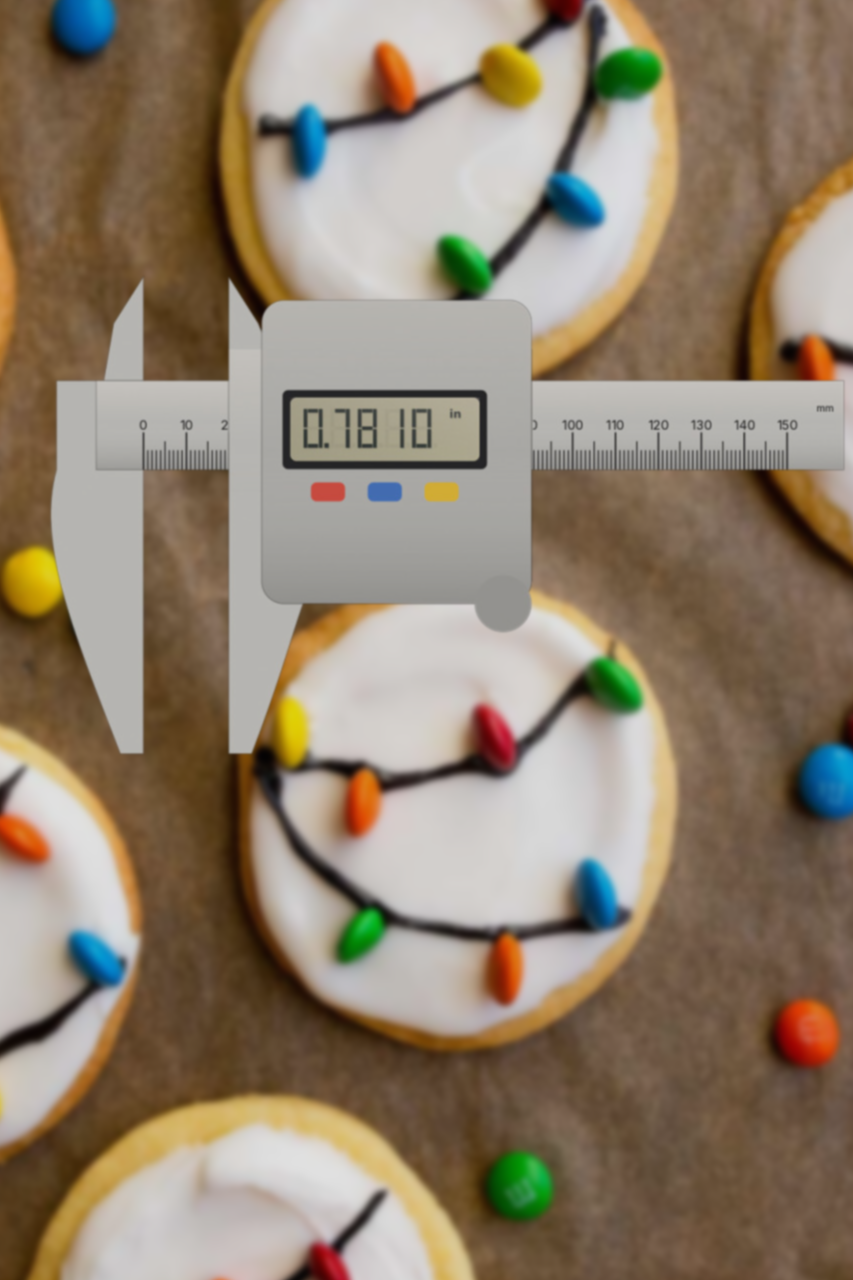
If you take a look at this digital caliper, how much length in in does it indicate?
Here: 0.7810 in
